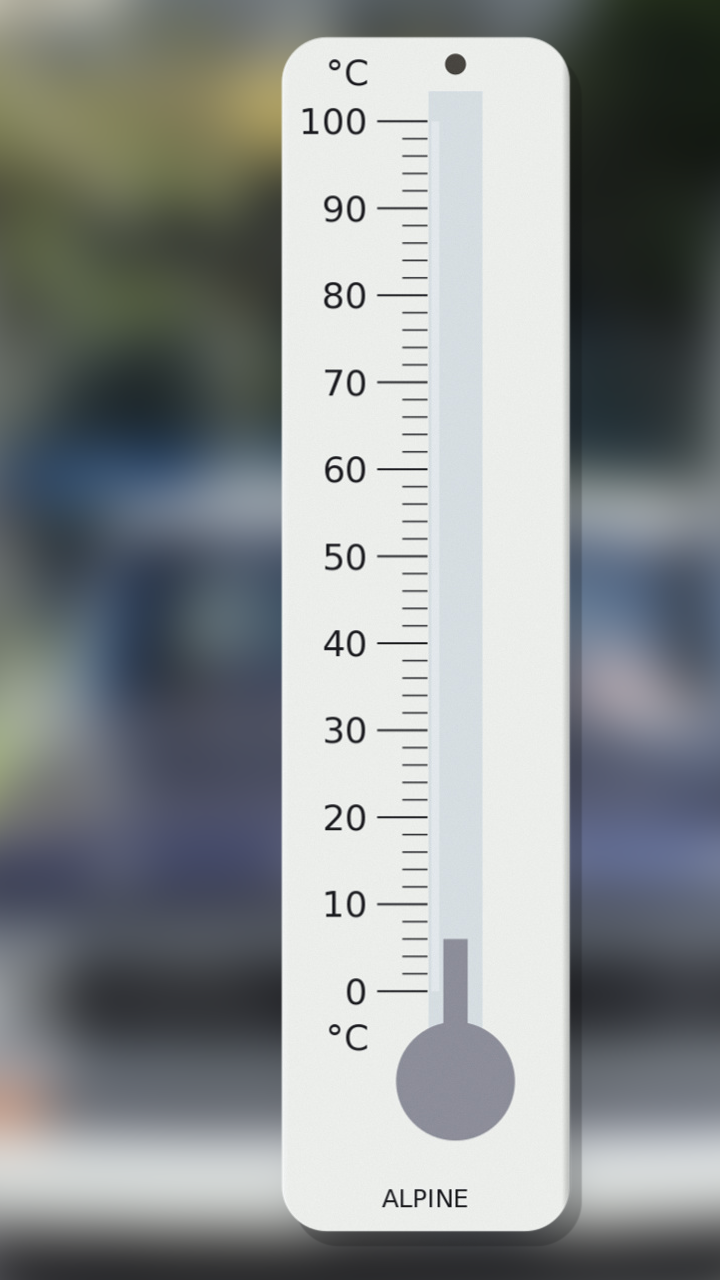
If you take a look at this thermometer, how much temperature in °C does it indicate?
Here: 6 °C
